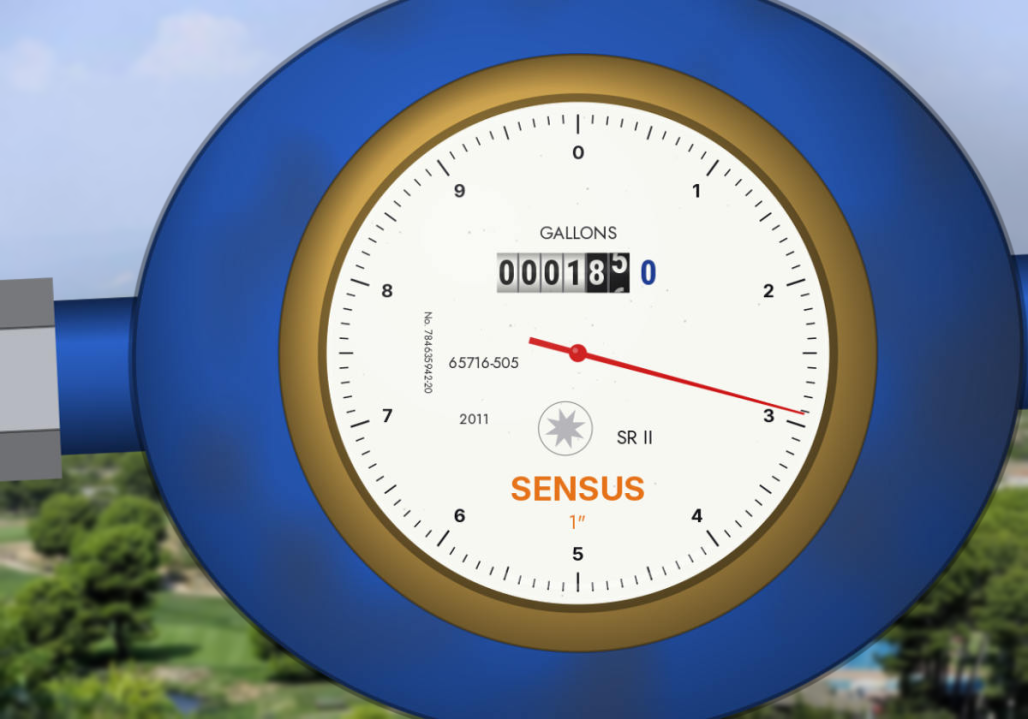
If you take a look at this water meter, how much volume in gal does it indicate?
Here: 1852.9 gal
